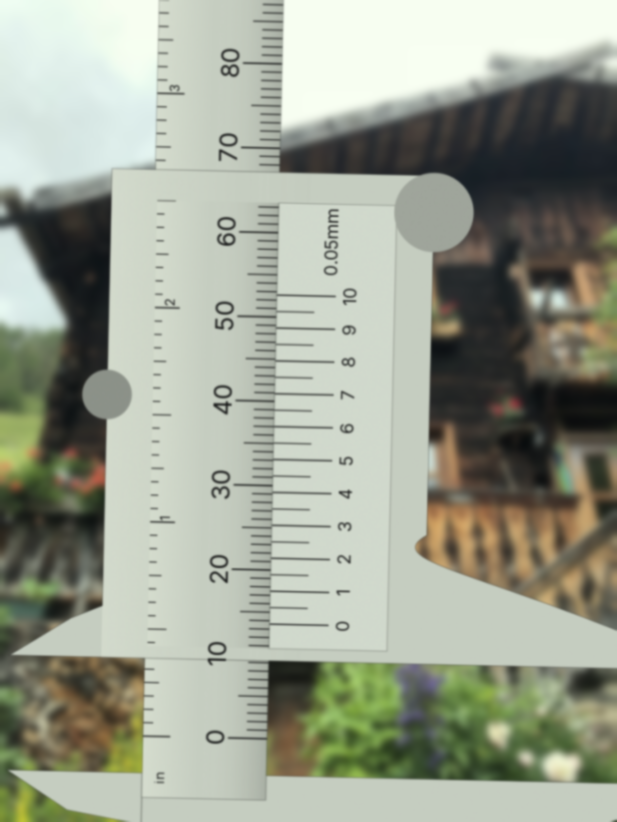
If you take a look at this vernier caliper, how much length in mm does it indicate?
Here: 13.6 mm
